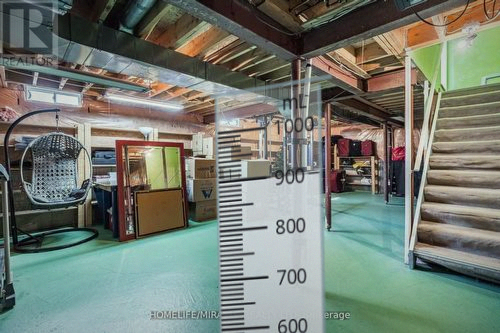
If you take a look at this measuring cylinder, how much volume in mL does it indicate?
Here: 900 mL
